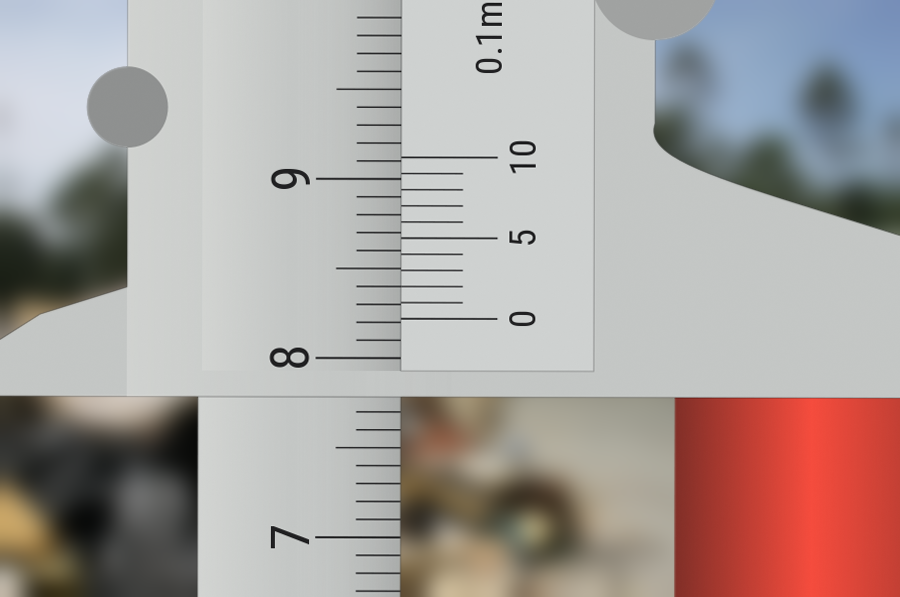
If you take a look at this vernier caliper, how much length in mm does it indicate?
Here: 82.2 mm
